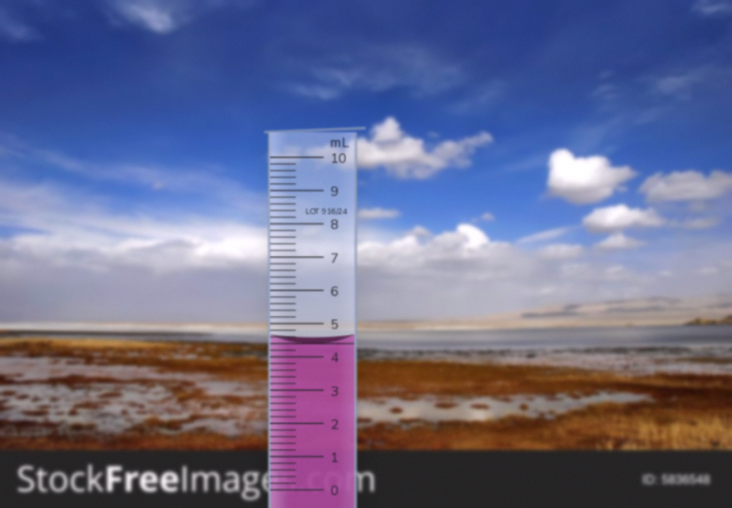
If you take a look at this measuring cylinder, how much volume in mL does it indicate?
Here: 4.4 mL
